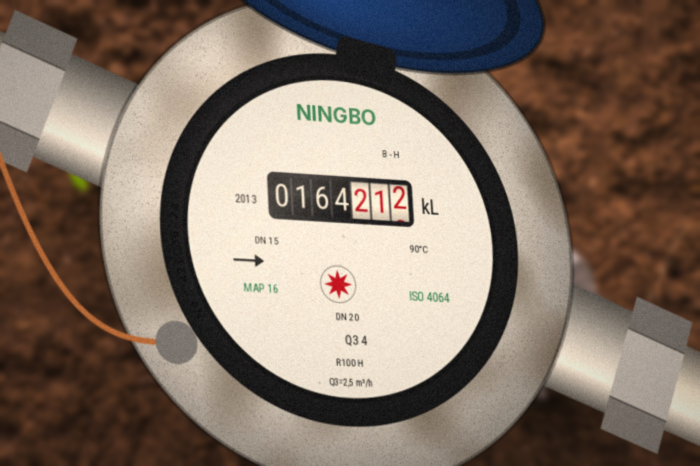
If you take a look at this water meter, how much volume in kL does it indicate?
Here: 164.212 kL
